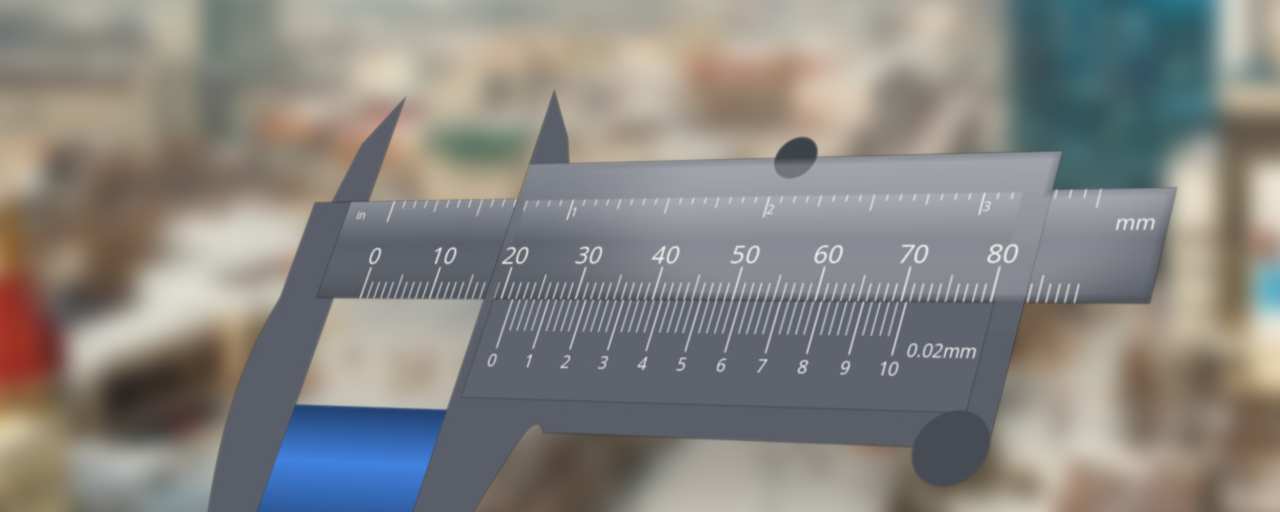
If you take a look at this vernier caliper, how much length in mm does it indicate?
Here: 21.6 mm
